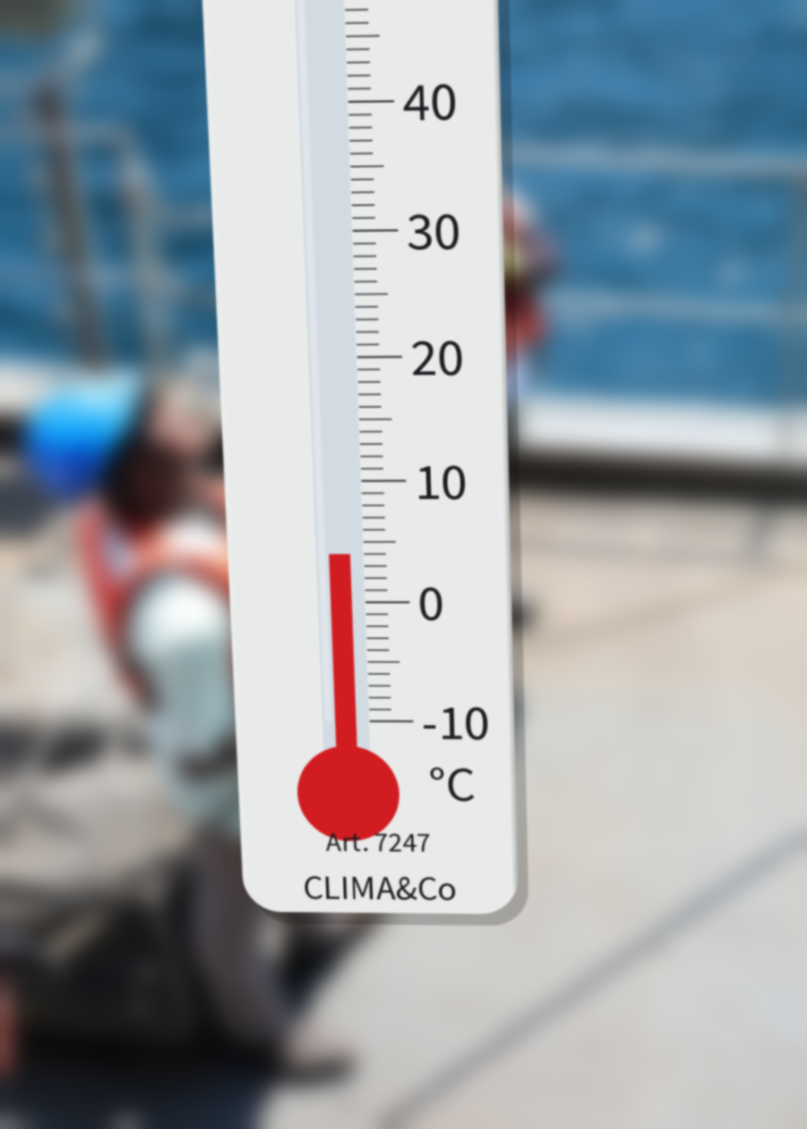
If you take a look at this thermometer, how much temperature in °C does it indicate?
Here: 4 °C
